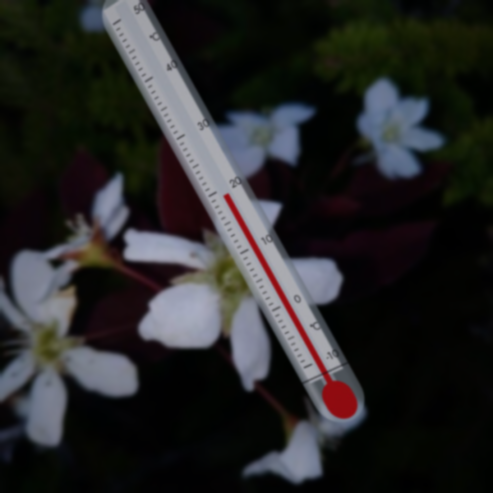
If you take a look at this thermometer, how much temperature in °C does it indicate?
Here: 19 °C
